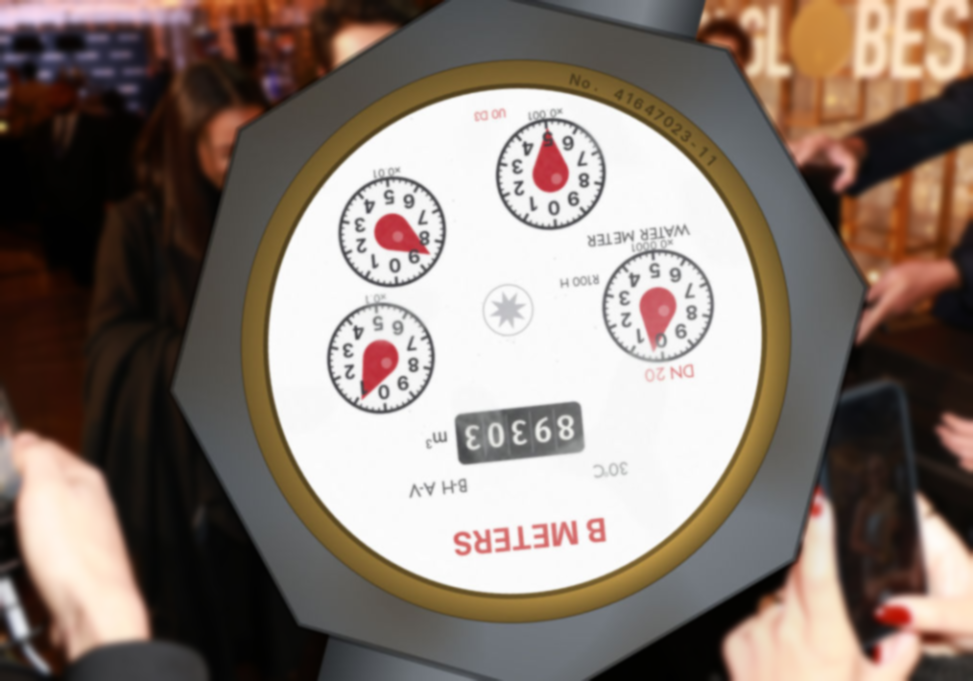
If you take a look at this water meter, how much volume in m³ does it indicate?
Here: 89303.0850 m³
